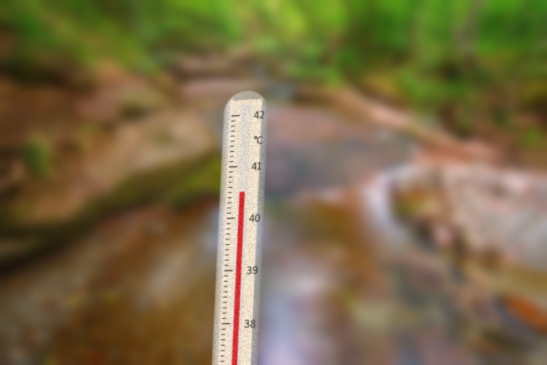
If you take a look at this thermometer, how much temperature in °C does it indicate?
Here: 40.5 °C
